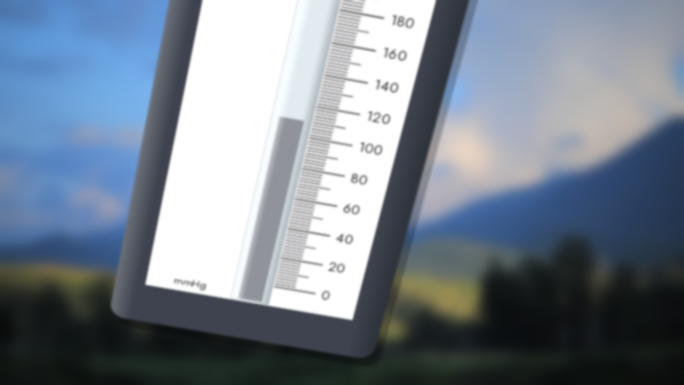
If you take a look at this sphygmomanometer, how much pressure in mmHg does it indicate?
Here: 110 mmHg
